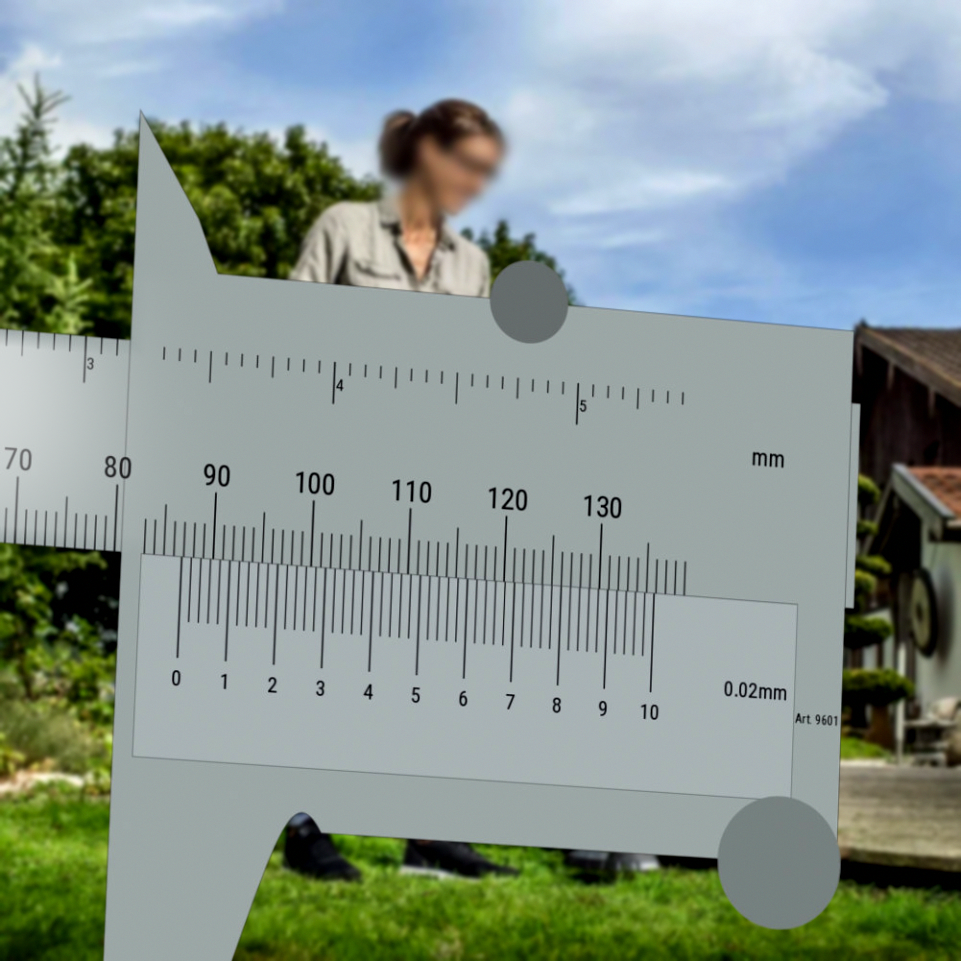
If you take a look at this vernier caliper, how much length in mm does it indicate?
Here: 86.8 mm
